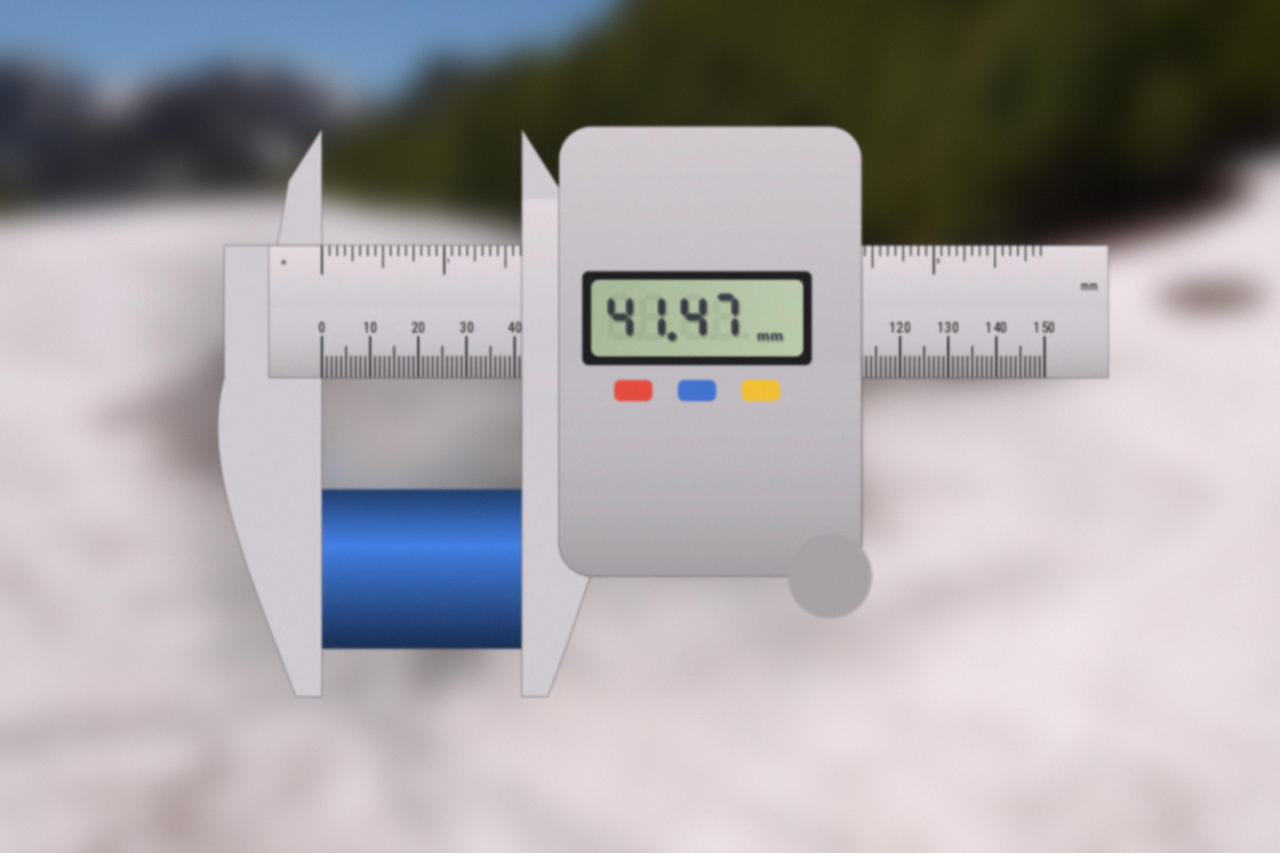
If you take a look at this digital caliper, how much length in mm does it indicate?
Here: 41.47 mm
